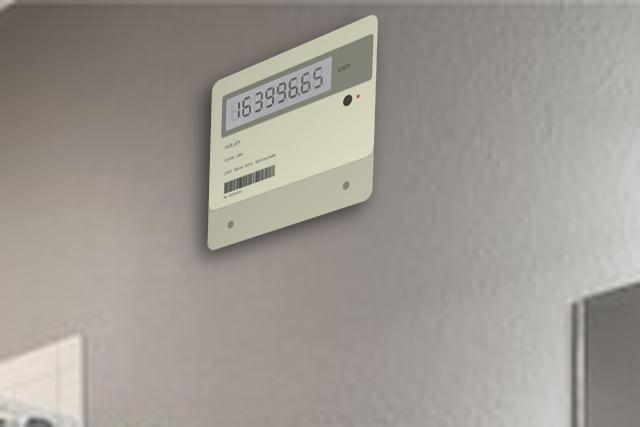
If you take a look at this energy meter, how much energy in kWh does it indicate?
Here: 163996.65 kWh
